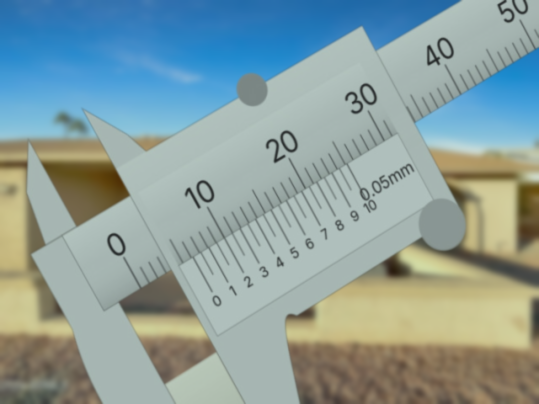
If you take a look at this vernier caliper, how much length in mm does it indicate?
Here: 6.2 mm
